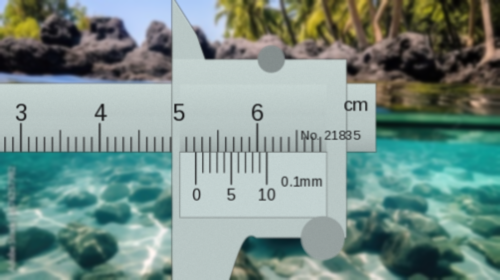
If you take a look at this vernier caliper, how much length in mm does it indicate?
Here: 52.2 mm
